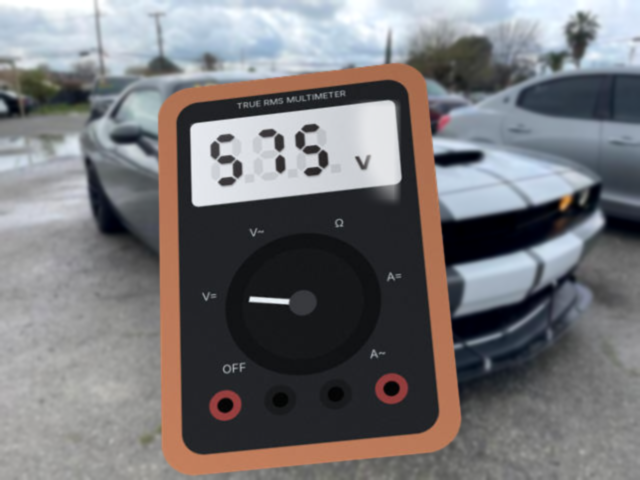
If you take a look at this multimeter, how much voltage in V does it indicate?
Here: 575 V
